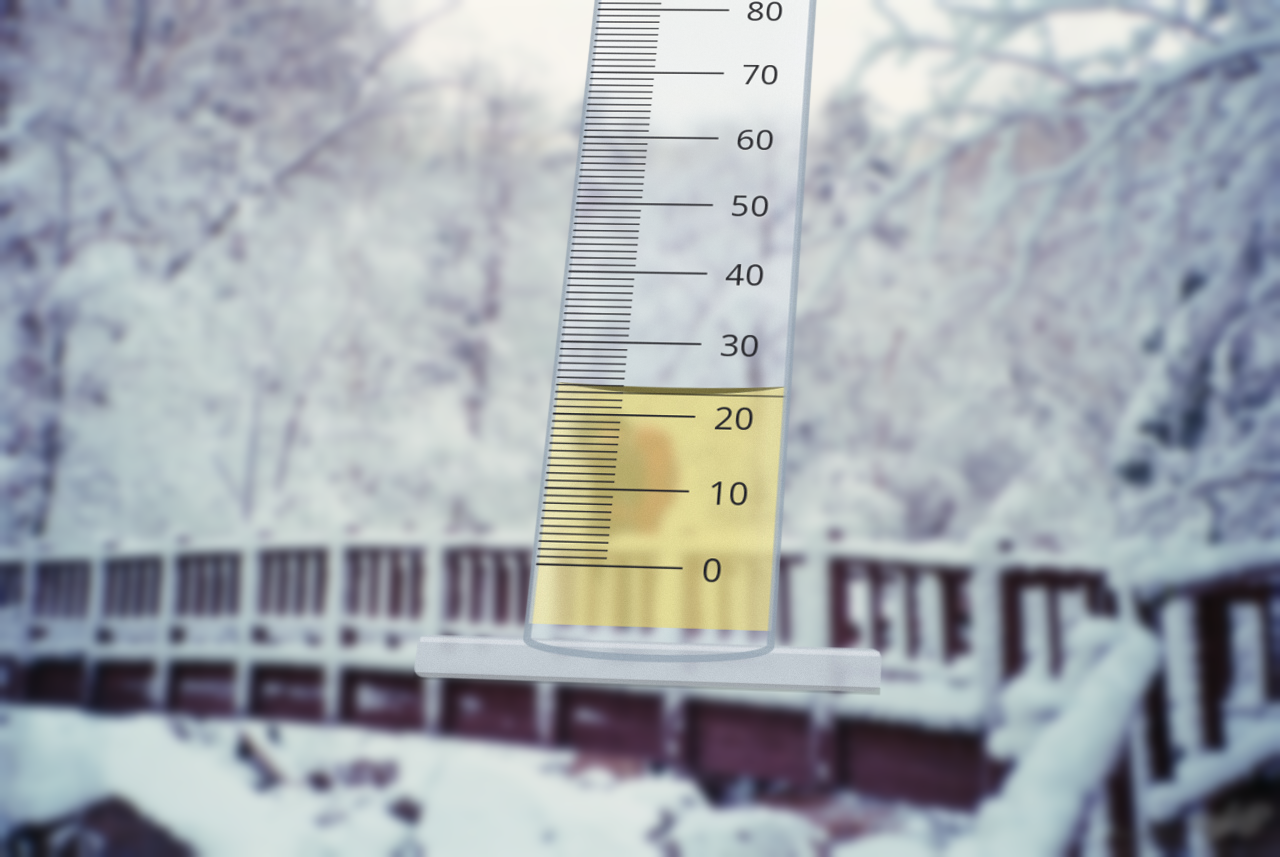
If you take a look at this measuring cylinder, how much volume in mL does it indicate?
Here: 23 mL
